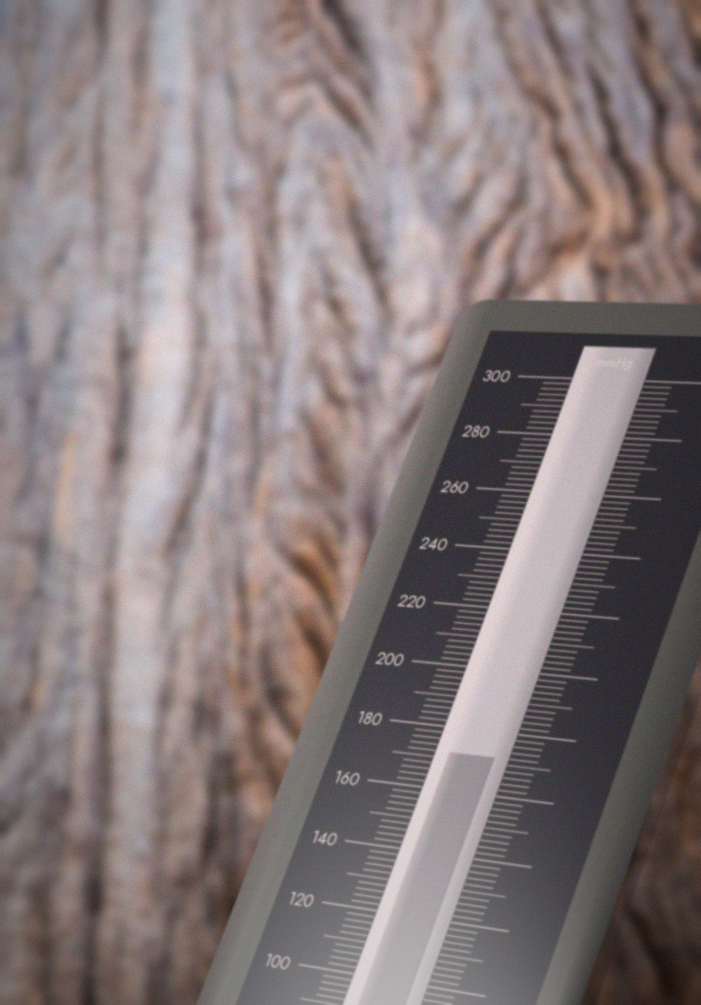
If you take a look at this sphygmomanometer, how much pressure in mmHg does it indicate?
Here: 172 mmHg
